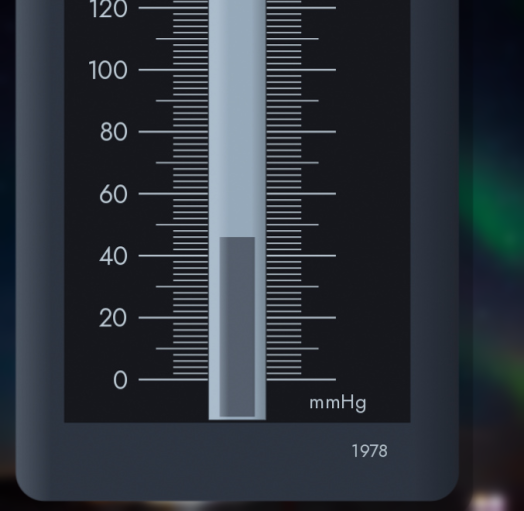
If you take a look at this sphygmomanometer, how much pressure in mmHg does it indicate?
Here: 46 mmHg
